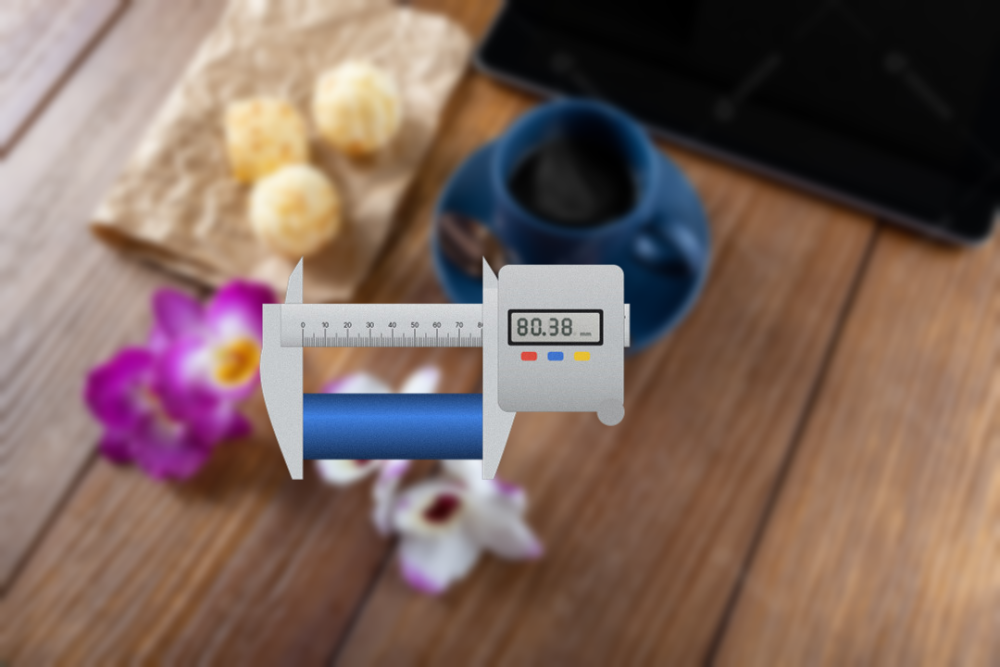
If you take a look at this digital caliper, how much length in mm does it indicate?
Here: 80.38 mm
